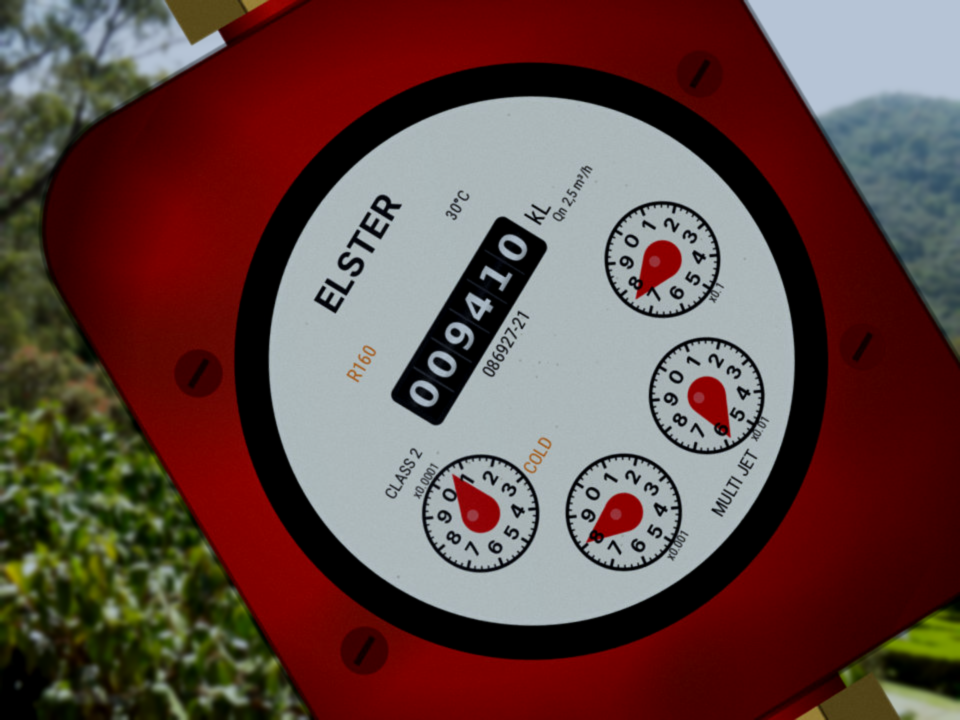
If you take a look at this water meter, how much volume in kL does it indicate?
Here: 9410.7580 kL
